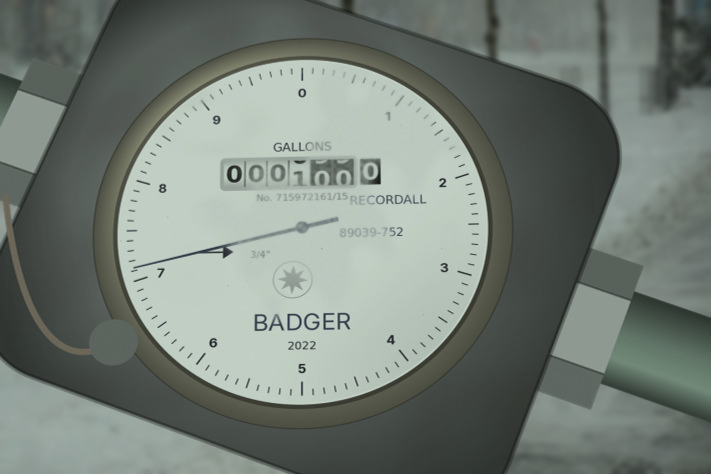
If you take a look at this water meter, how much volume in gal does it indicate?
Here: 997.1 gal
